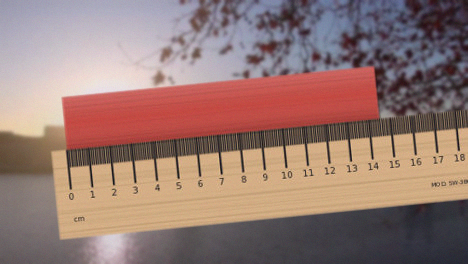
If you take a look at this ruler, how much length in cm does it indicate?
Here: 14.5 cm
